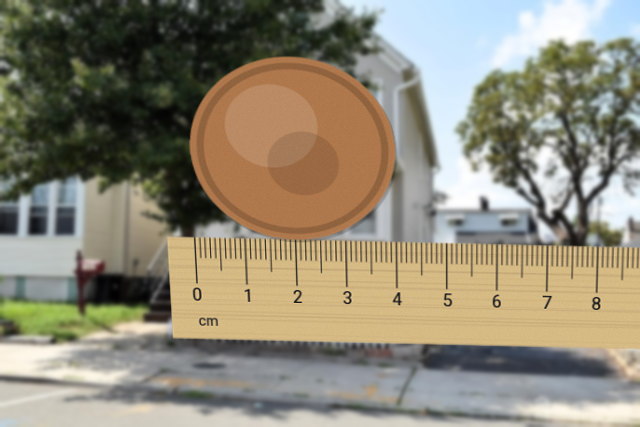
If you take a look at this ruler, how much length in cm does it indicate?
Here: 4 cm
